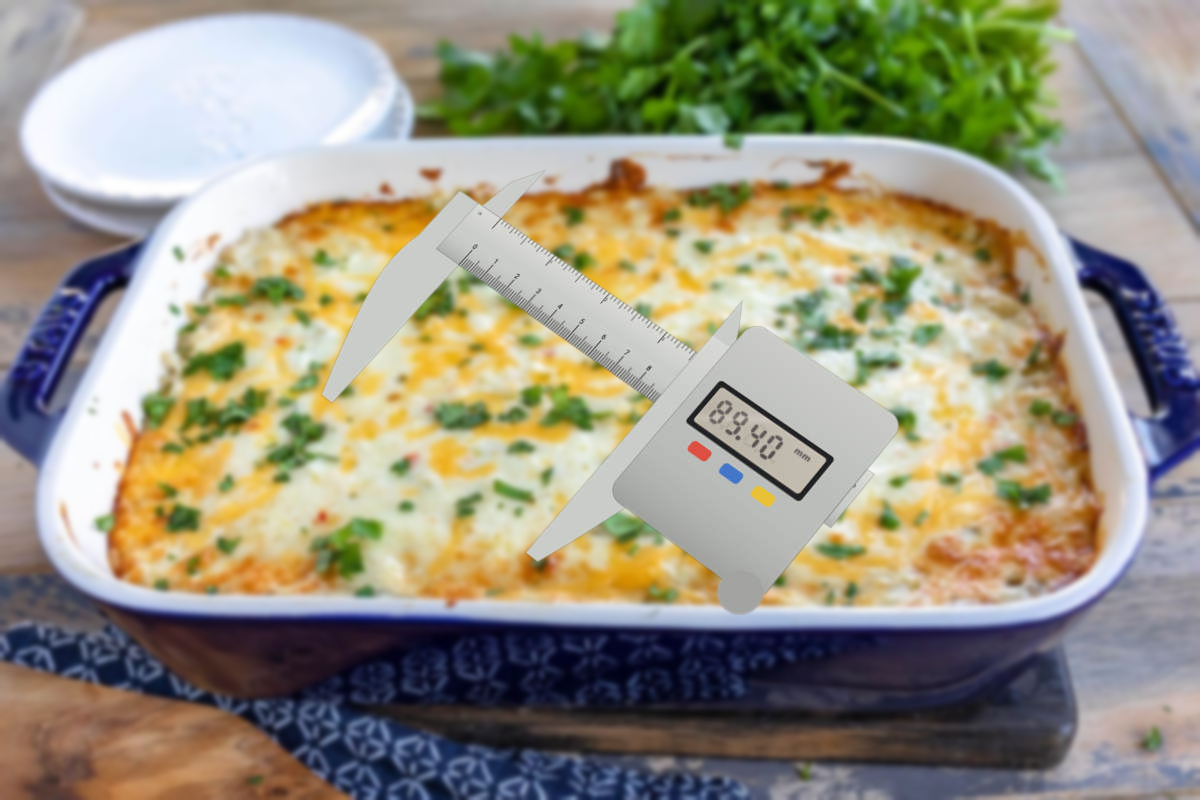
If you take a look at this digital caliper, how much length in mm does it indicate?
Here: 89.40 mm
